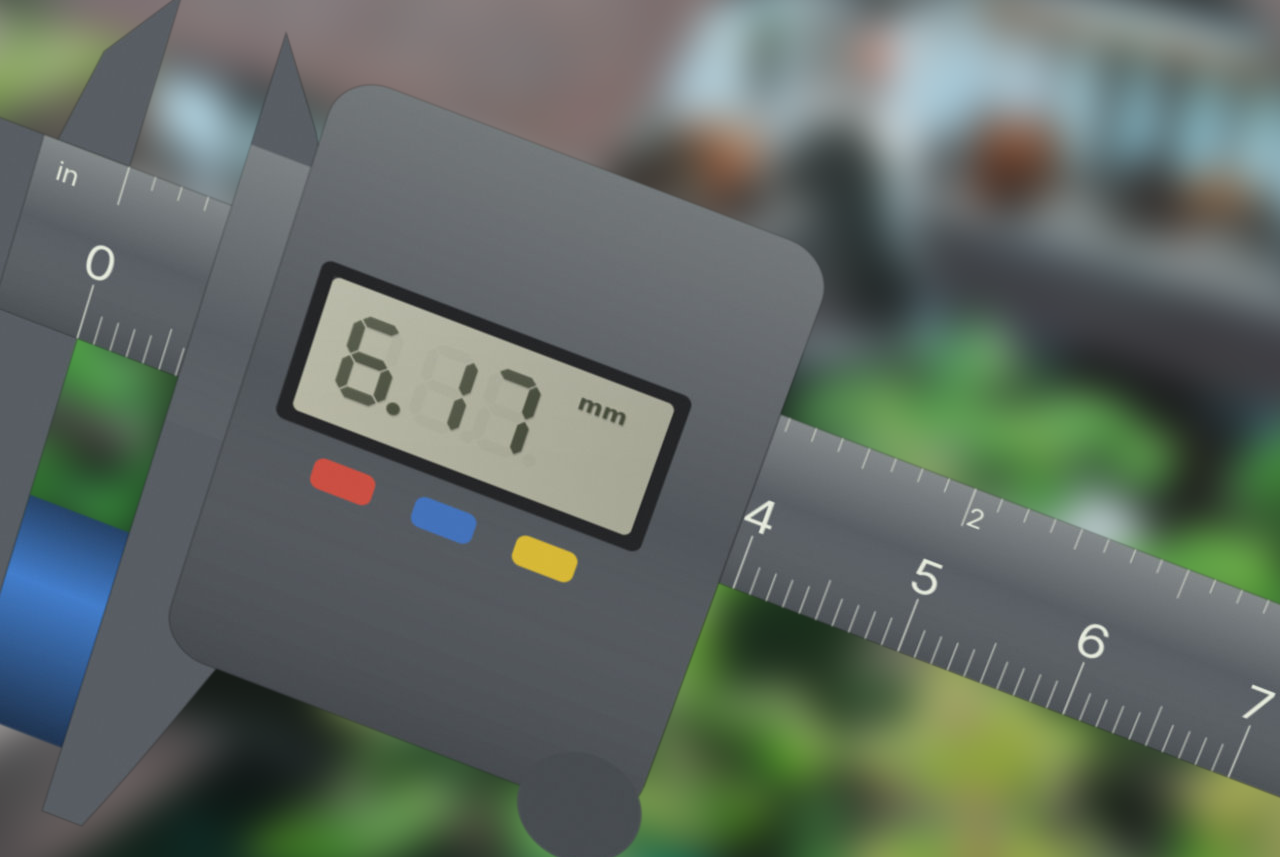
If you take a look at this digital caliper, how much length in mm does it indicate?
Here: 6.17 mm
